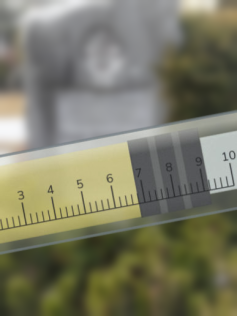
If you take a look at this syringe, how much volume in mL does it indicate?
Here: 6.8 mL
